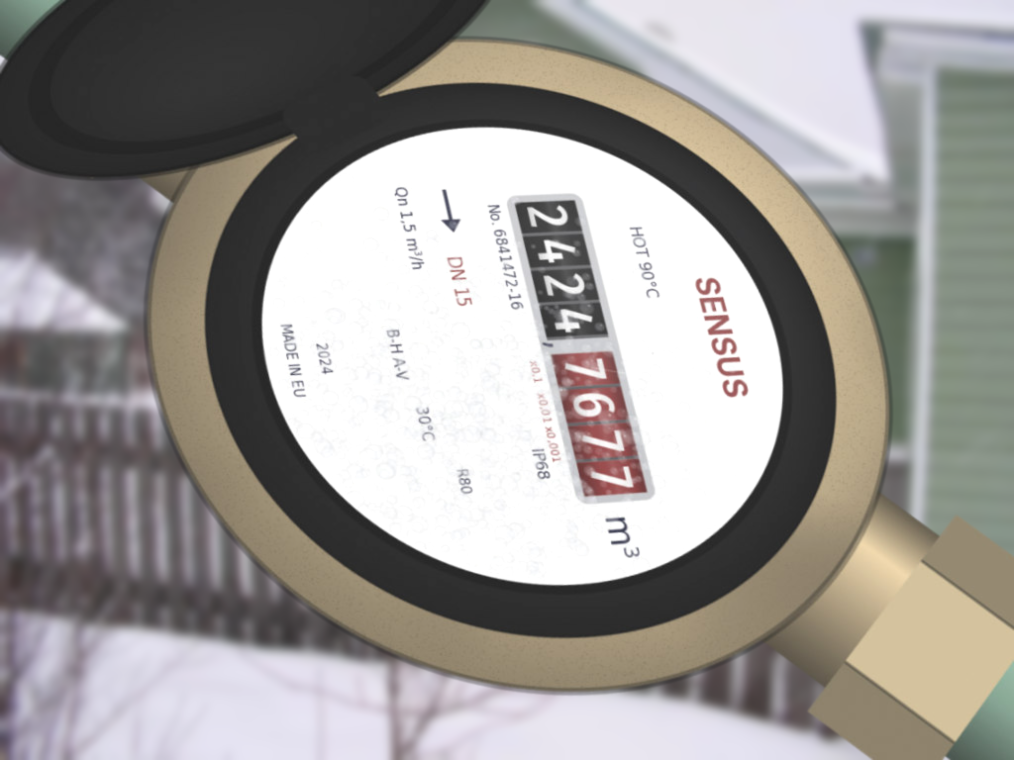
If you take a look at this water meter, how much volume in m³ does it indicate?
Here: 2424.7677 m³
